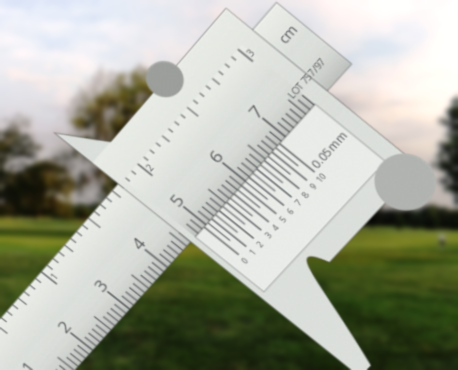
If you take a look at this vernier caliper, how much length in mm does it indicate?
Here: 49.5 mm
